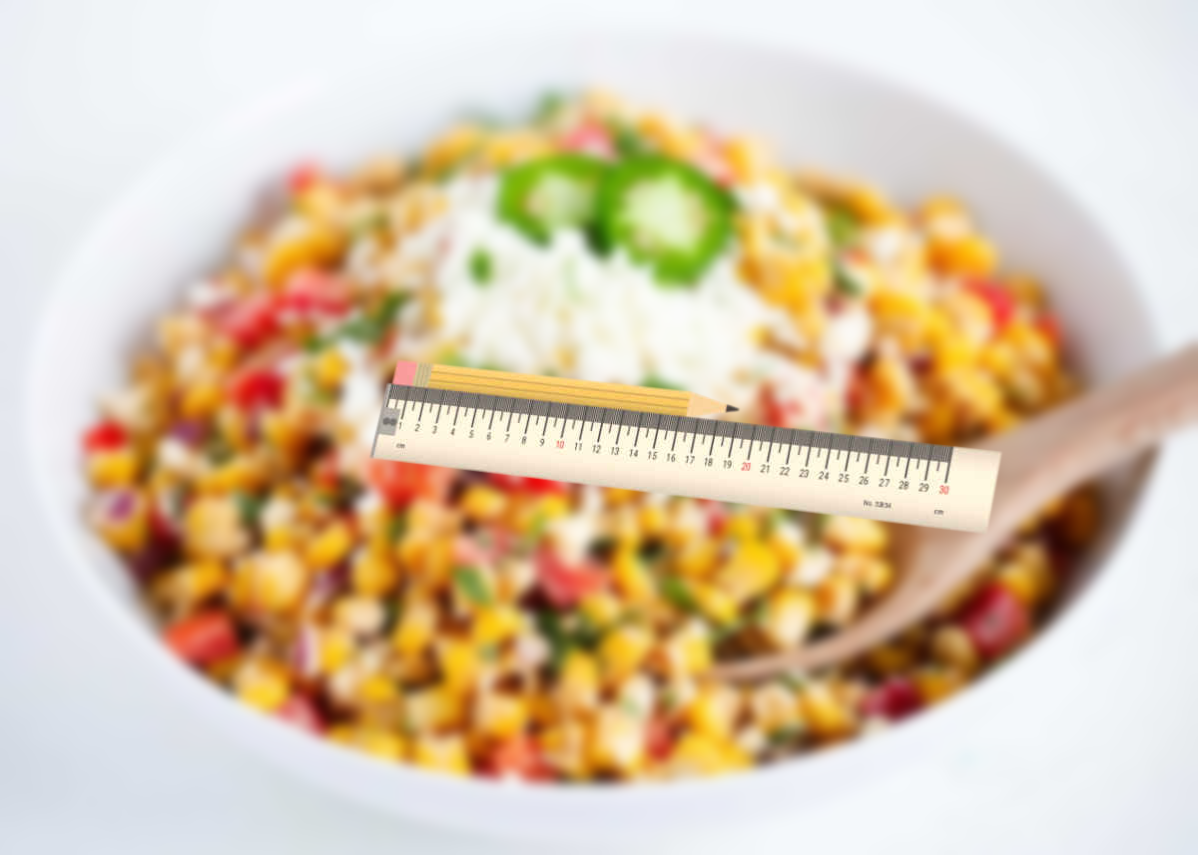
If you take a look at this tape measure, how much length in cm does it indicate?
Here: 19 cm
